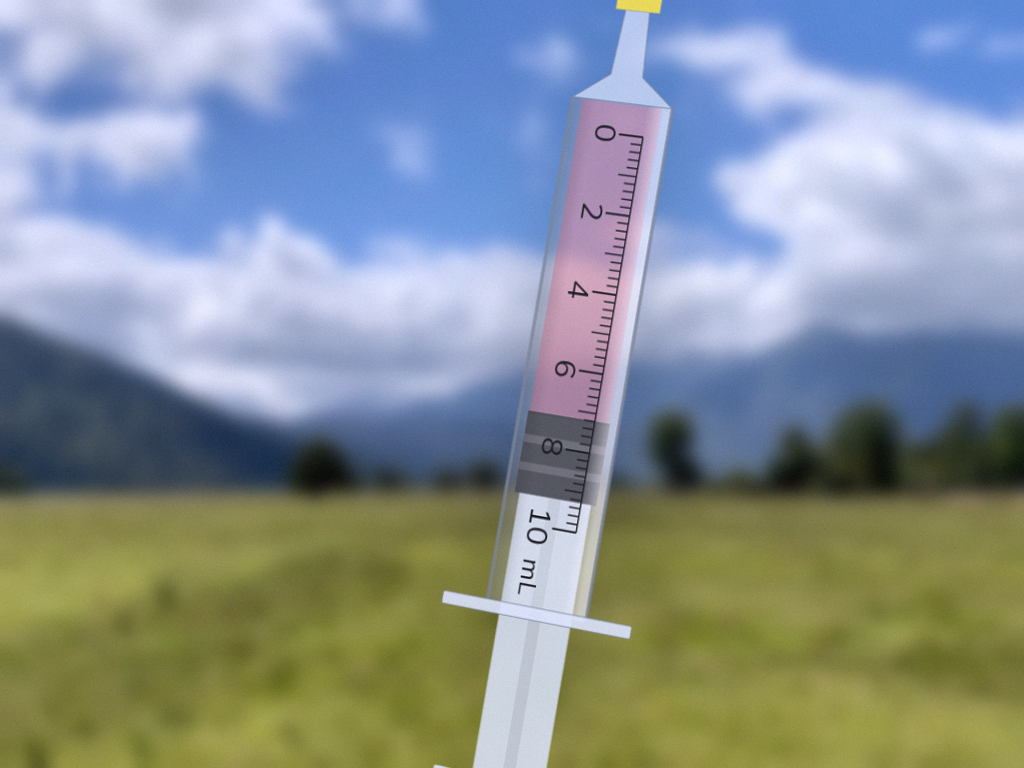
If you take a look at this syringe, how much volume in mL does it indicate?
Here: 7.2 mL
